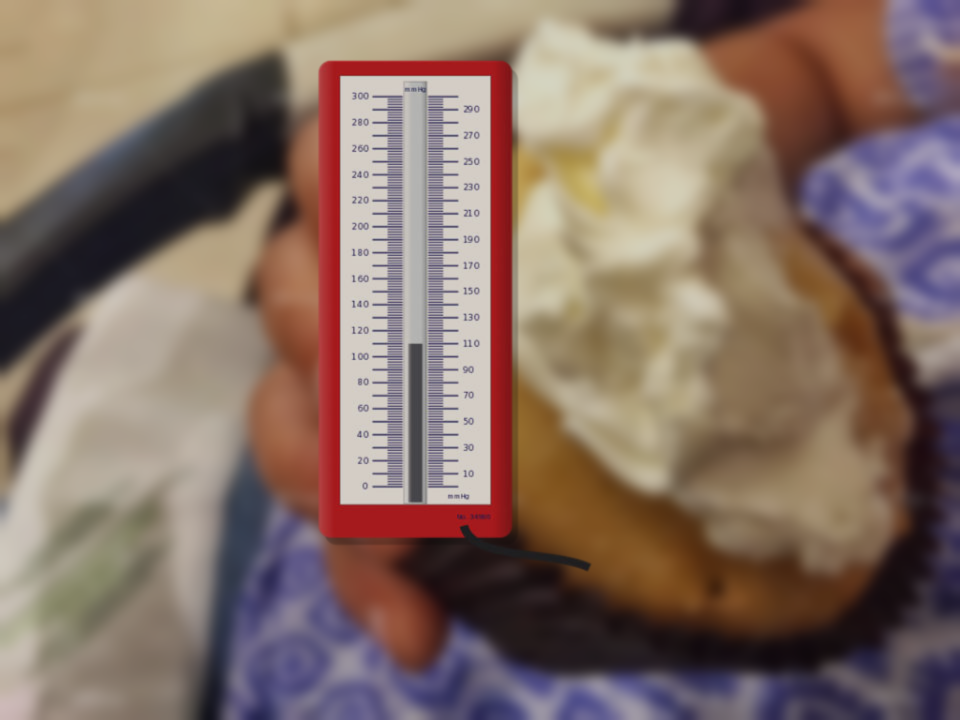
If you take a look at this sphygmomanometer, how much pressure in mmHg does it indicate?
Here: 110 mmHg
